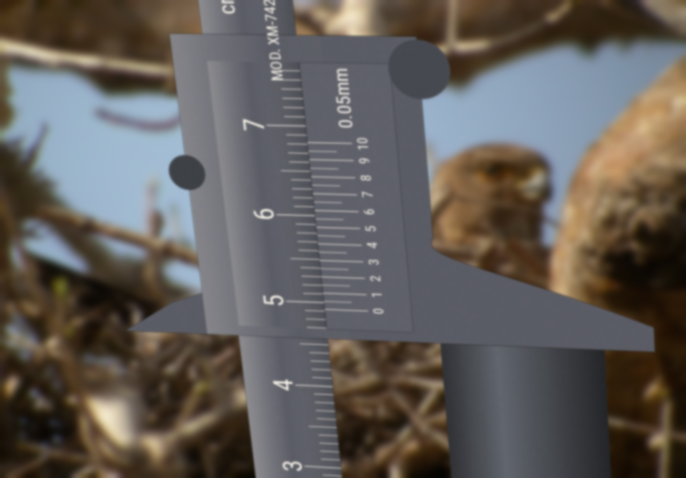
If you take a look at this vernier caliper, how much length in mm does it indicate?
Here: 49.2 mm
